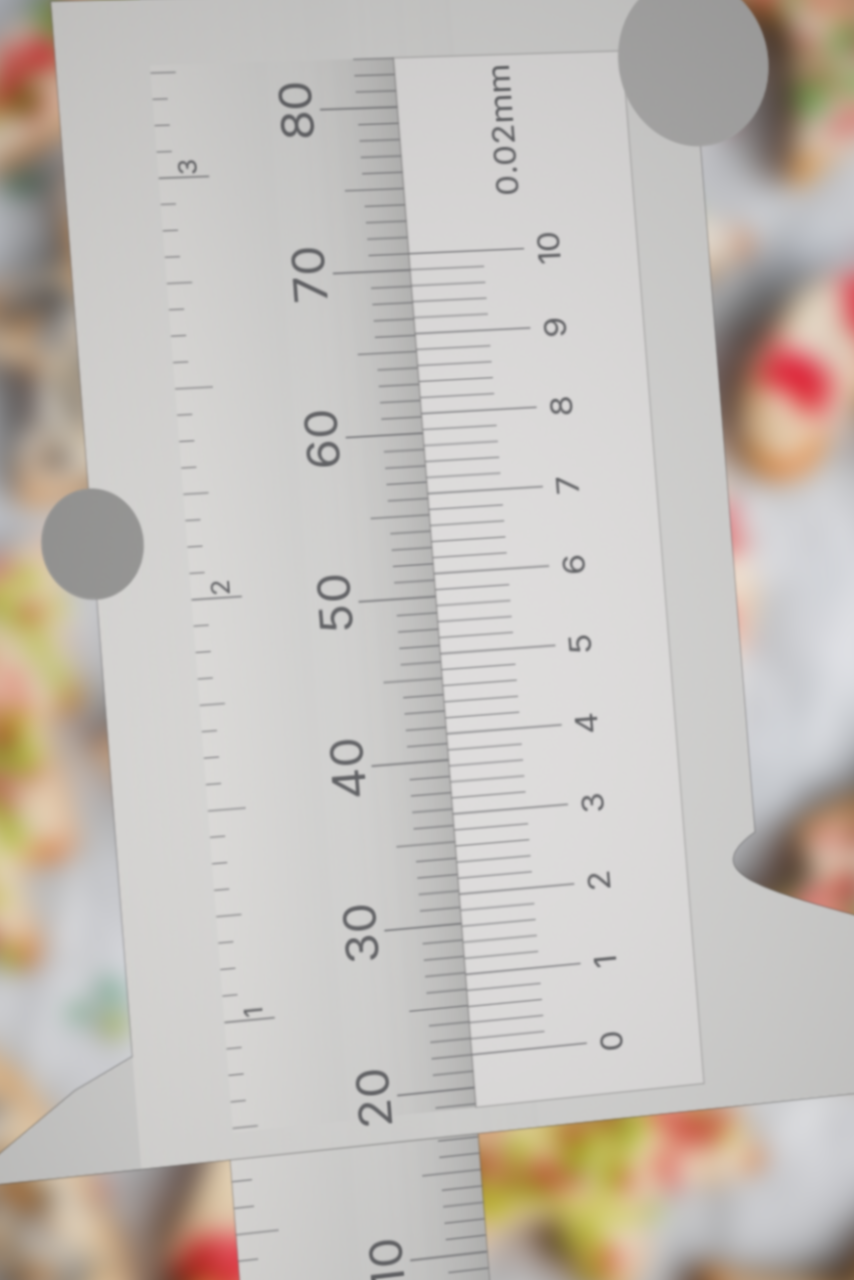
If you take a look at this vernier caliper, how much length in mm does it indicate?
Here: 22.0 mm
